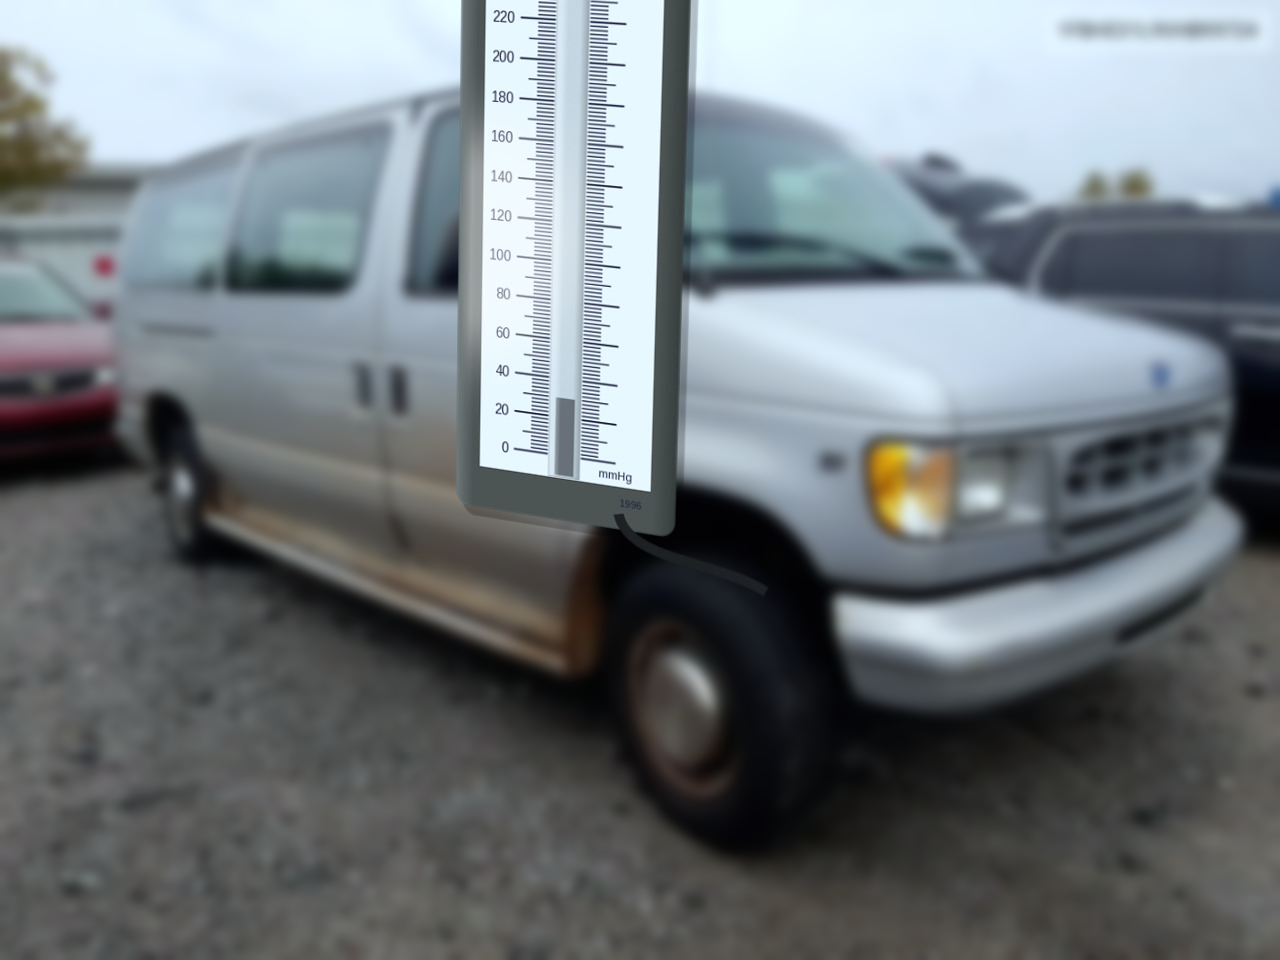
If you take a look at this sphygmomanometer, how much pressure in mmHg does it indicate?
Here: 30 mmHg
